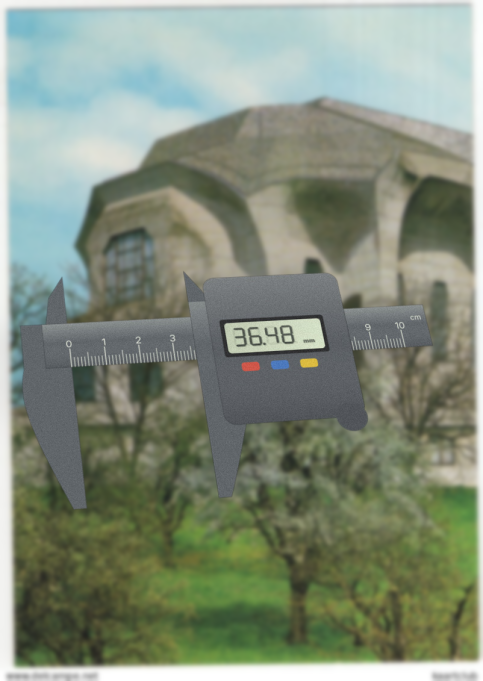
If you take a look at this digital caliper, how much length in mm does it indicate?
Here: 36.48 mm
